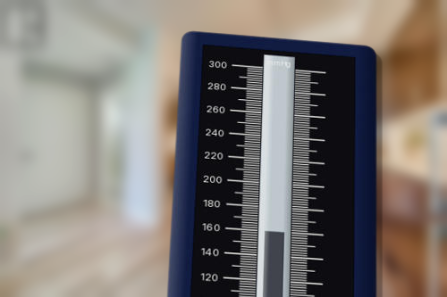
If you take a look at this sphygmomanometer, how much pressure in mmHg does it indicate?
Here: 160 mmHg
